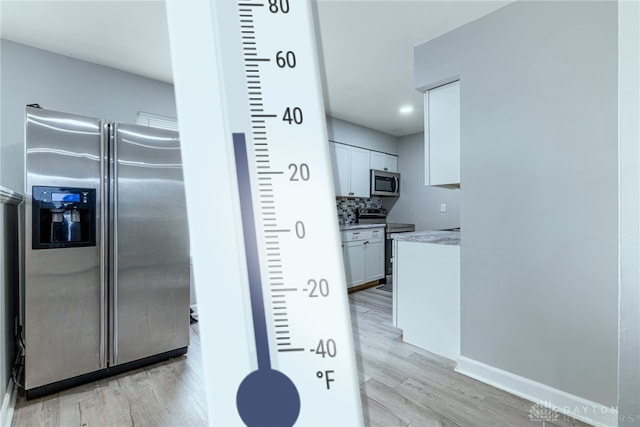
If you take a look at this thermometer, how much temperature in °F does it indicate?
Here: 34 °F
